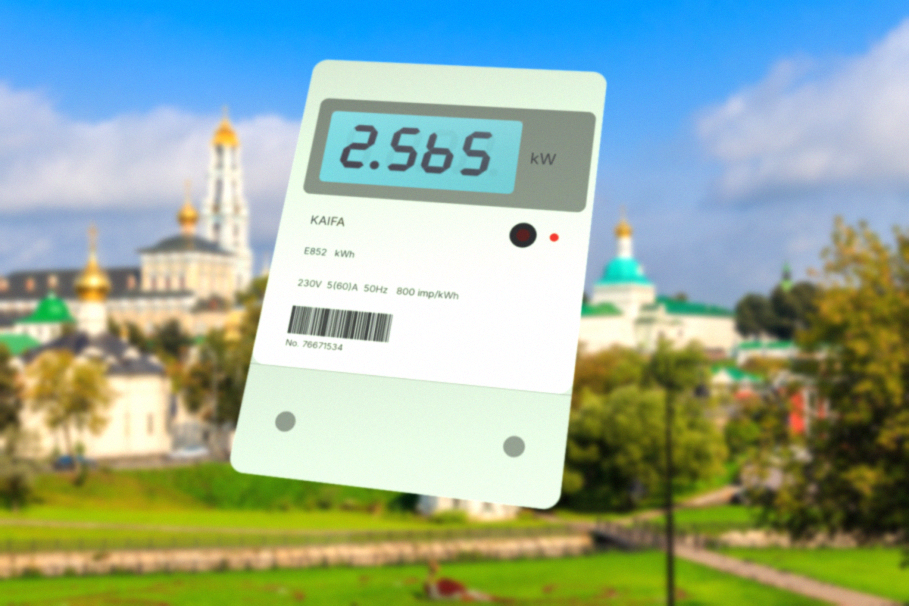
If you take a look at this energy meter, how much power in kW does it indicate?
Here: 2.565 kW
